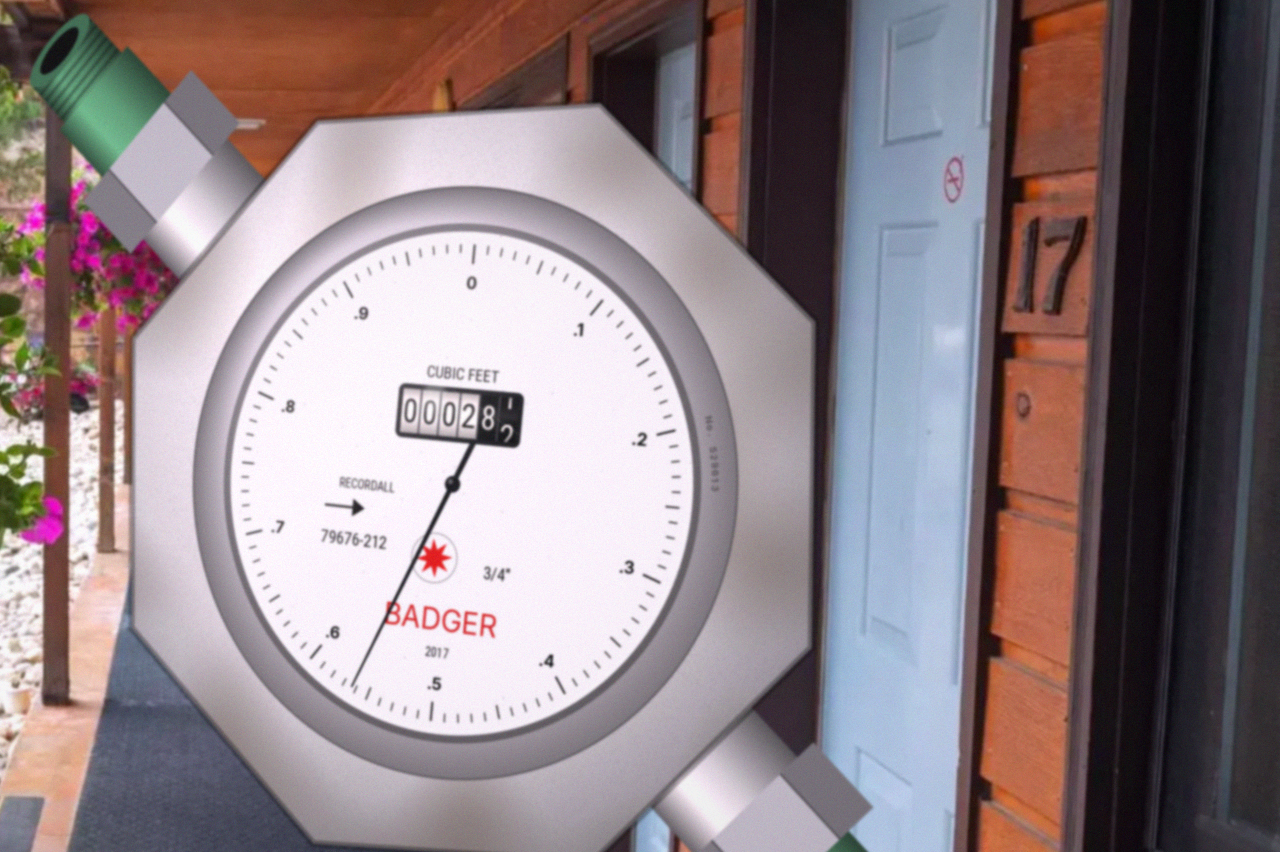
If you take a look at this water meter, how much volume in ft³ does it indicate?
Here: 281.56 ft³
